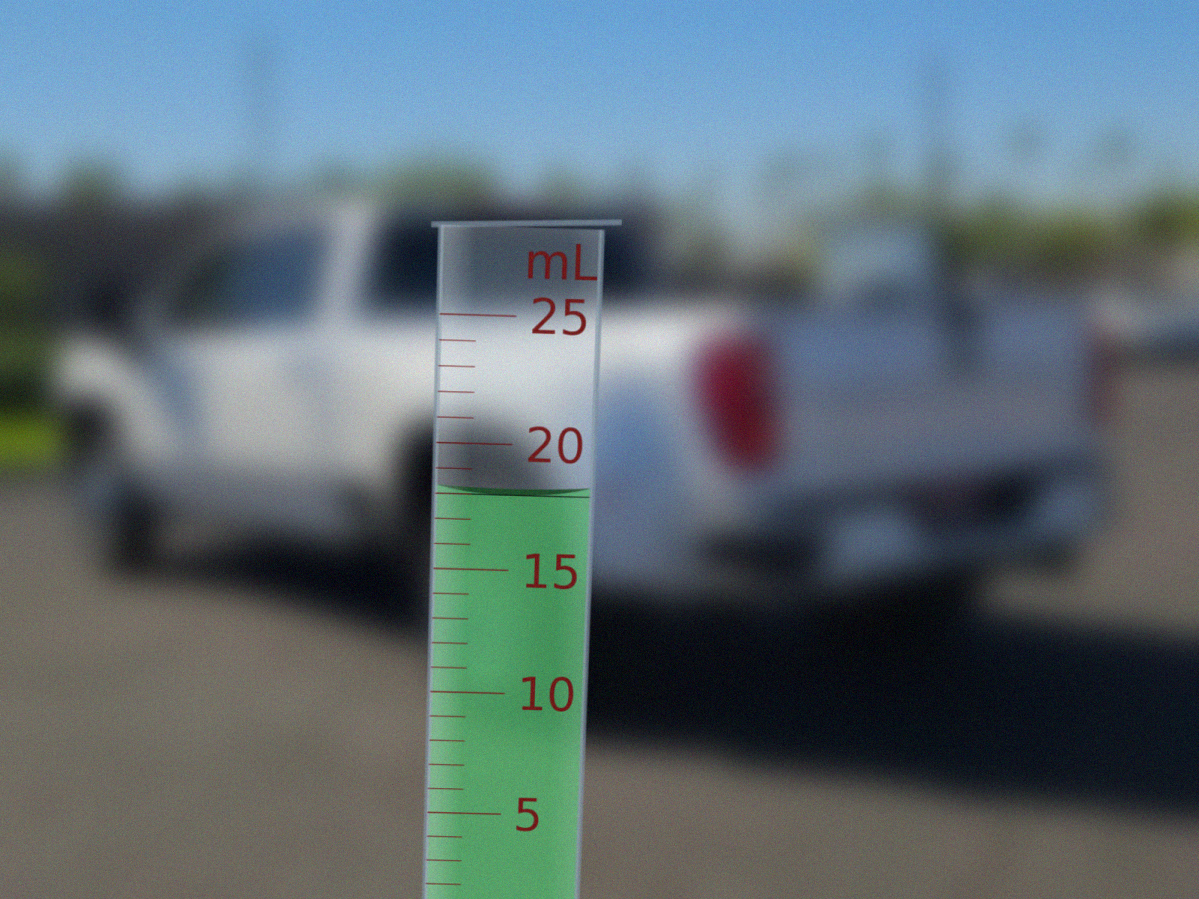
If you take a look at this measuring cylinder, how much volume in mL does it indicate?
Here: 18 mL
